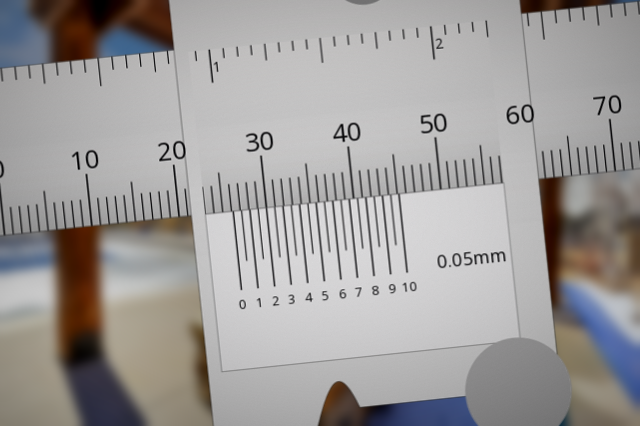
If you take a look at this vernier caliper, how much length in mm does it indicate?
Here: 26.2 mm
